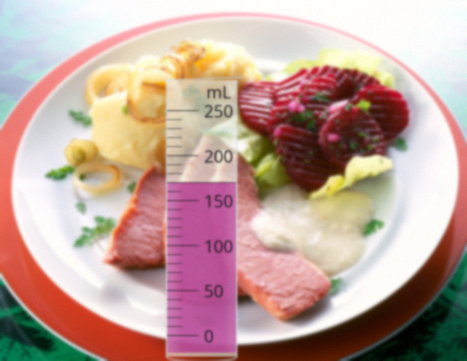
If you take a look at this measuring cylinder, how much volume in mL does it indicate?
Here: 170 mL
